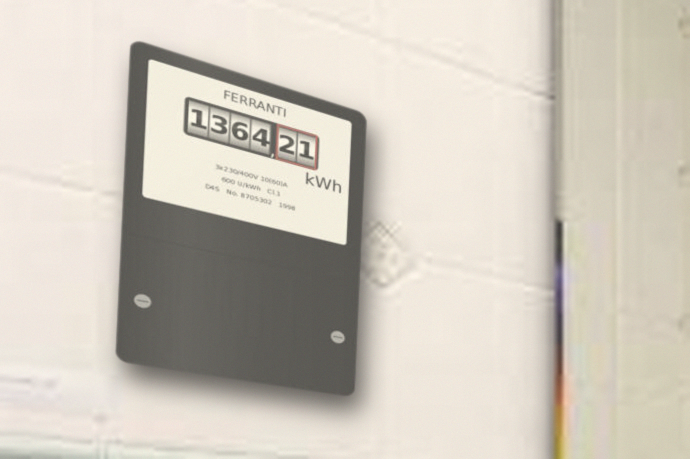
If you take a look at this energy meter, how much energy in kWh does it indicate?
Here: 1364.21 kWh
